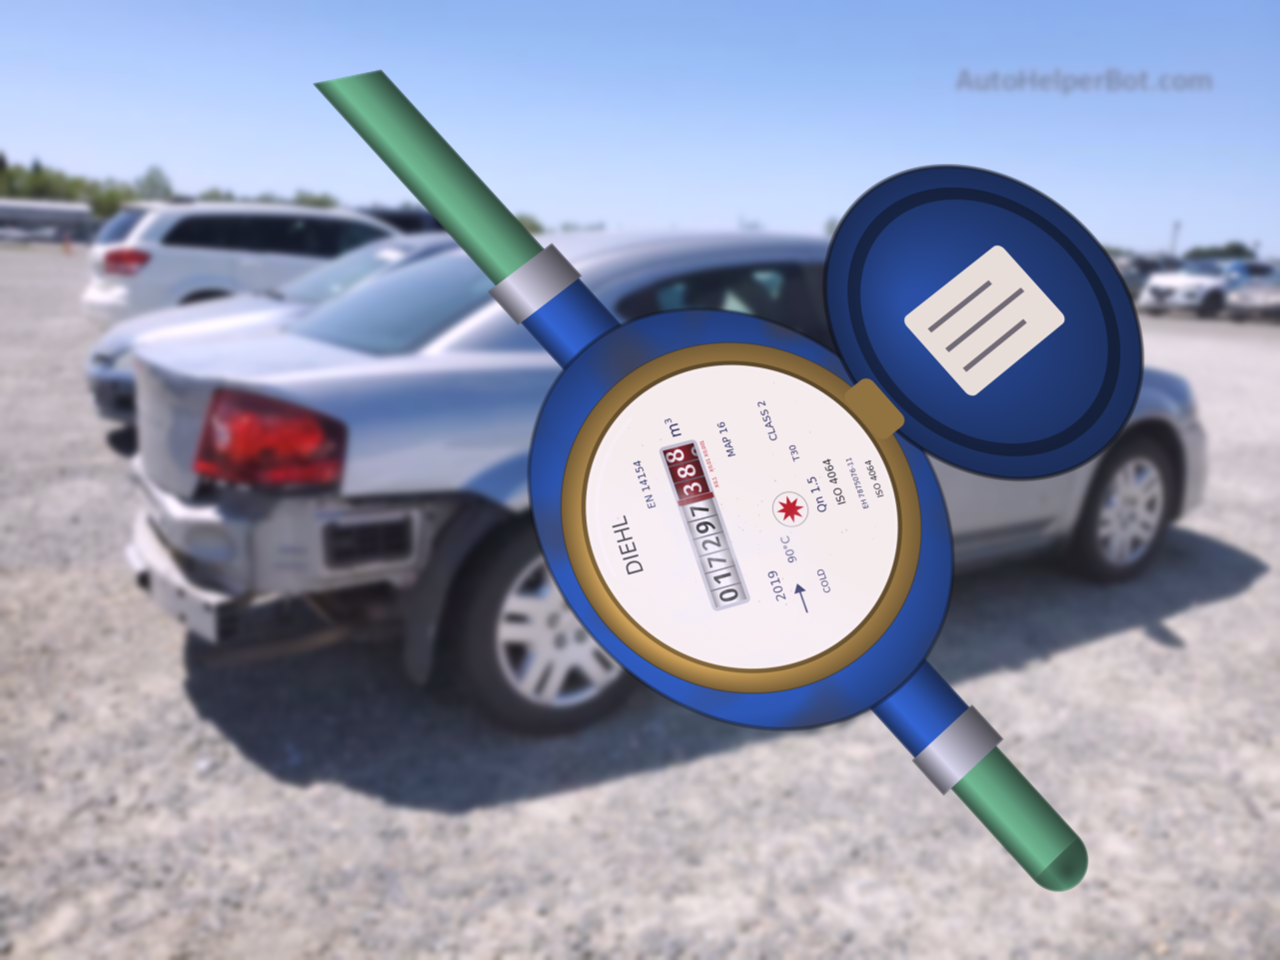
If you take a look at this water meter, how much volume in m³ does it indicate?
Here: 17297.388 m³
